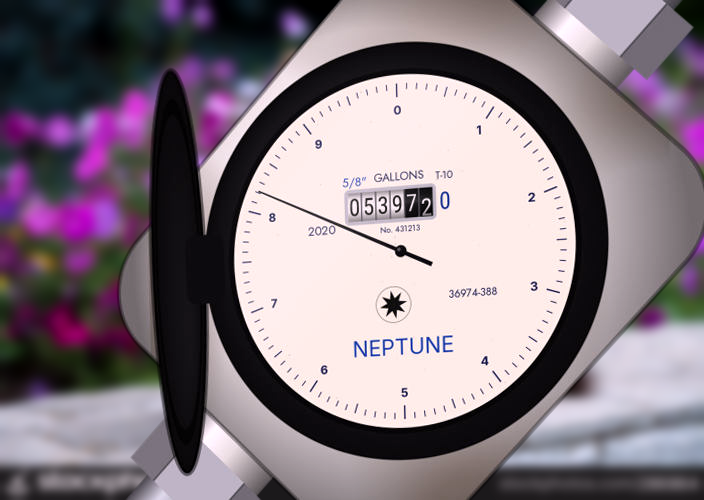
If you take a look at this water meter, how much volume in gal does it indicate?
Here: 539718.2 gal
